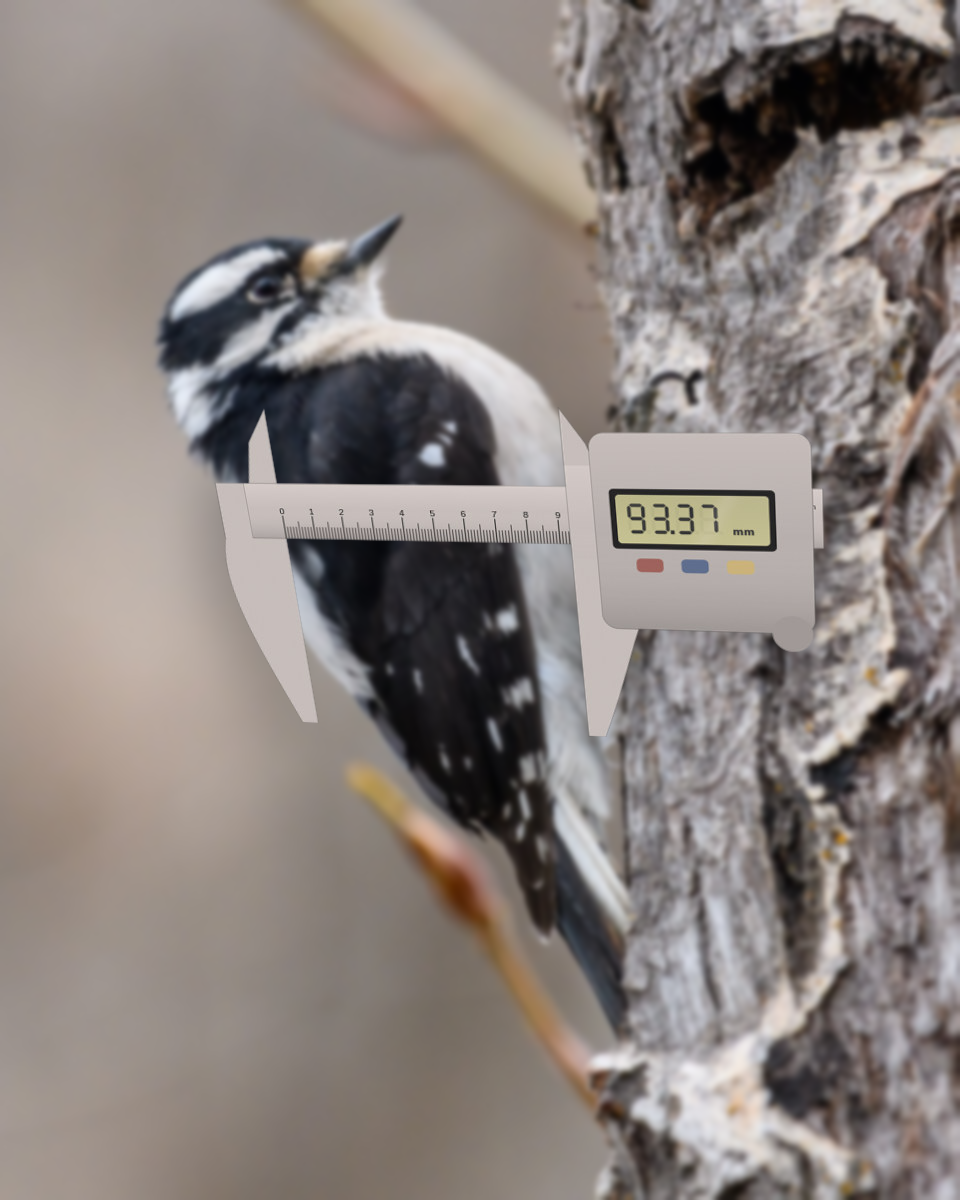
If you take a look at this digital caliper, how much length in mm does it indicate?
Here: 93.37 mm
